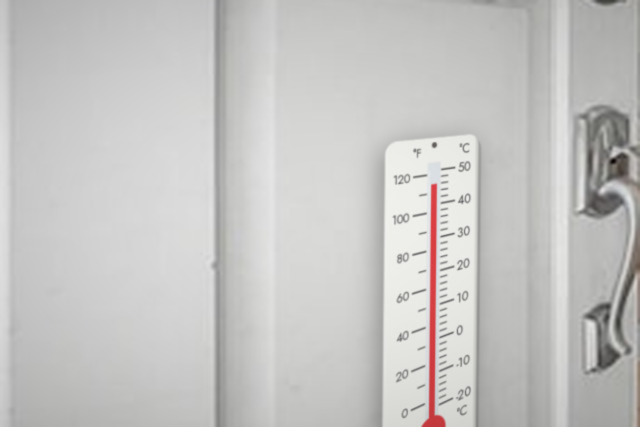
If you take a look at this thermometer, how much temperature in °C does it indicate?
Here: 46 °C
